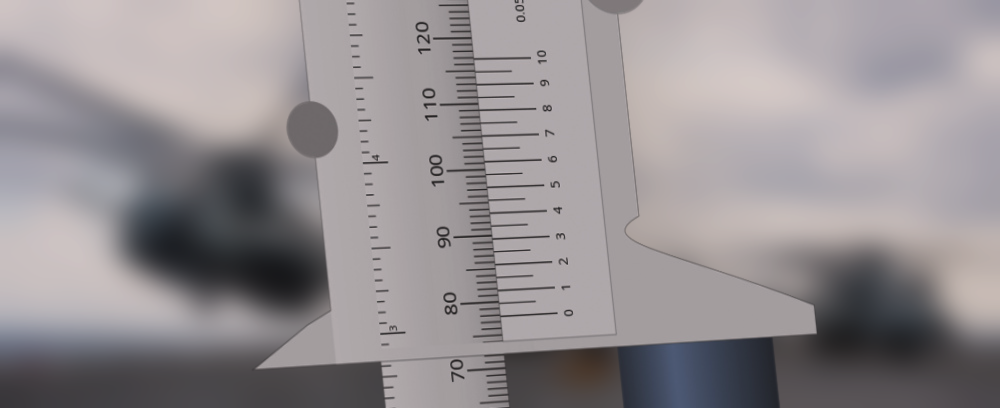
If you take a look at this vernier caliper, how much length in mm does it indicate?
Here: 77.8 mm
